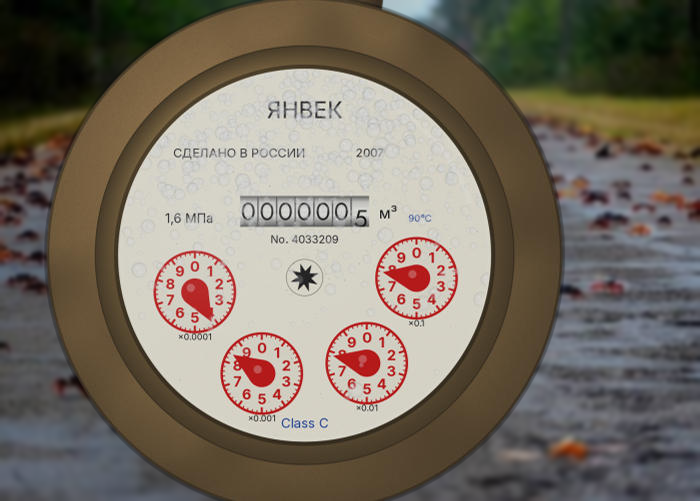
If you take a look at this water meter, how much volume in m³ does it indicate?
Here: 4.7784 m³
